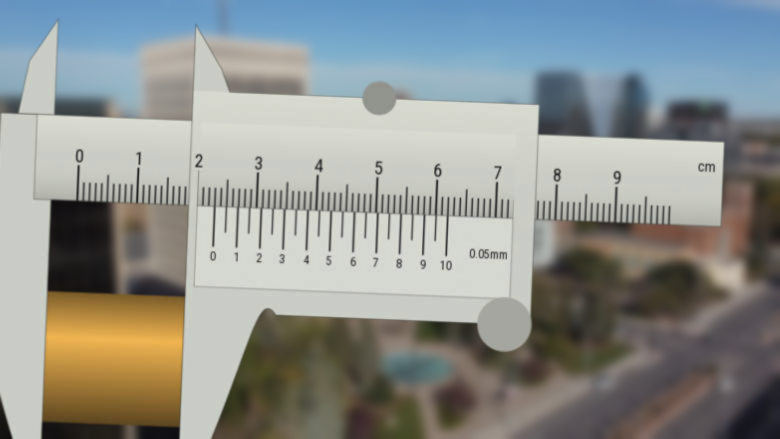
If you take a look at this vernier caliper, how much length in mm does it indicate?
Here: 23.0 mm
